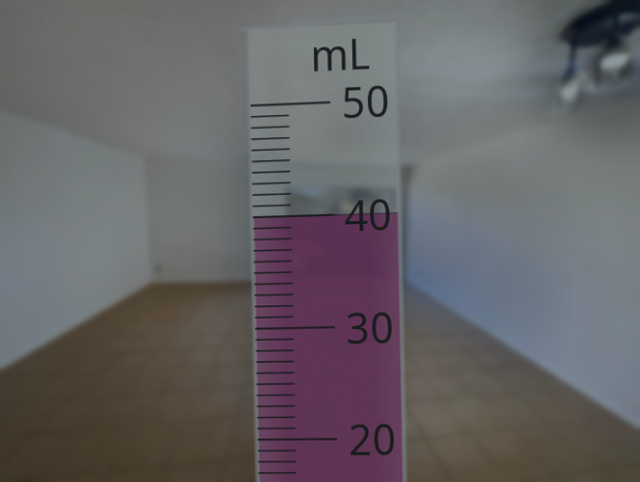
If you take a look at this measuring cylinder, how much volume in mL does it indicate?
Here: 40 mL
